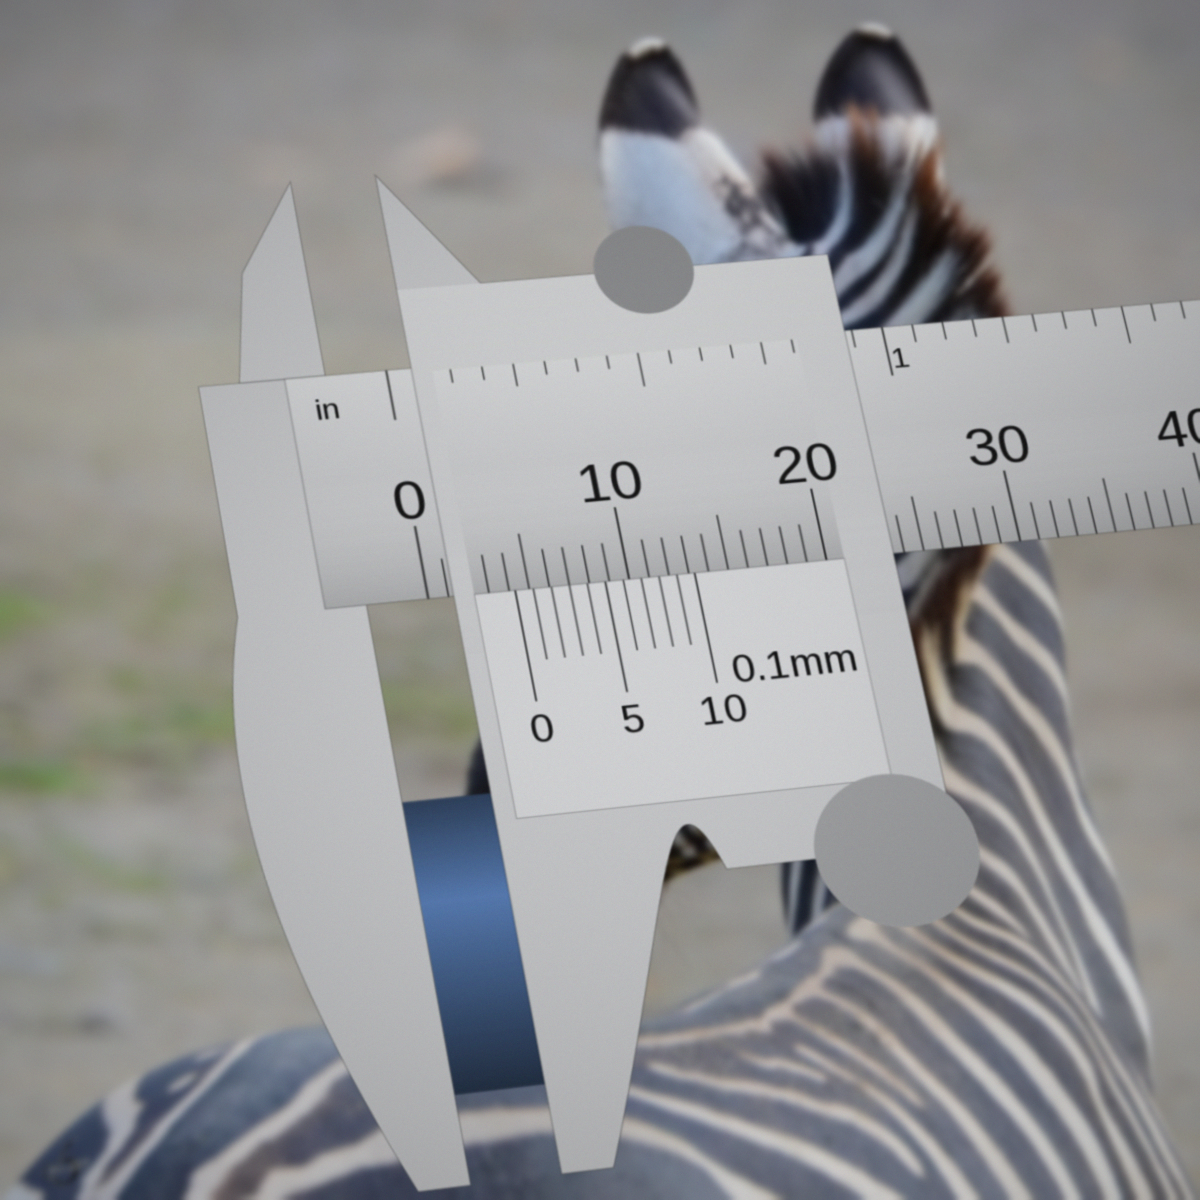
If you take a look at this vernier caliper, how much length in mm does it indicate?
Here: 4.3 mm
